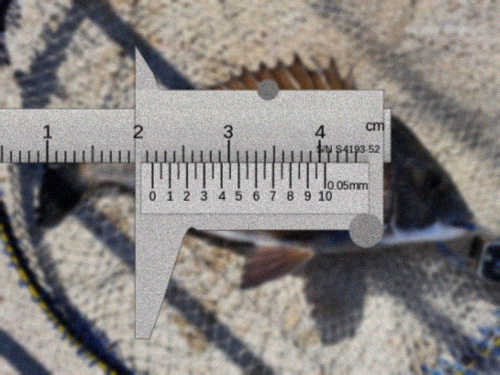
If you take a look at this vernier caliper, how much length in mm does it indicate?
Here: 21.6 mm
